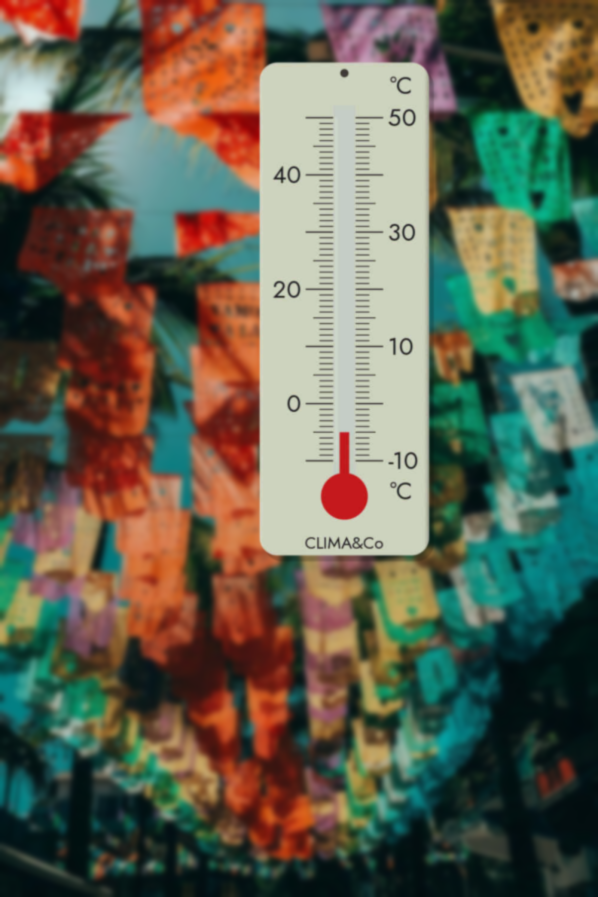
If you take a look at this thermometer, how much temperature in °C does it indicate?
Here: -5 °C
